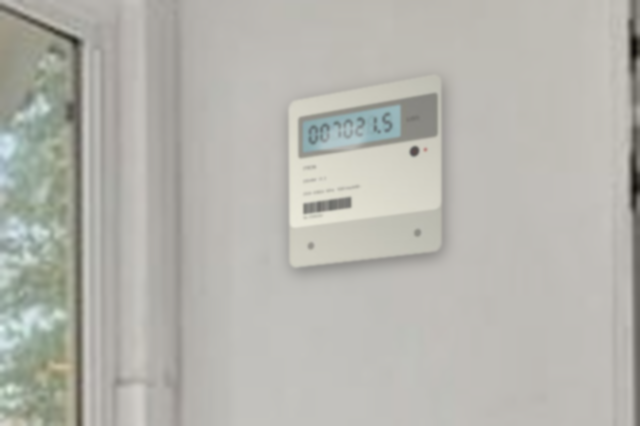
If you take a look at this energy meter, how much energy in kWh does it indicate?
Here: 7021.5 kWh
